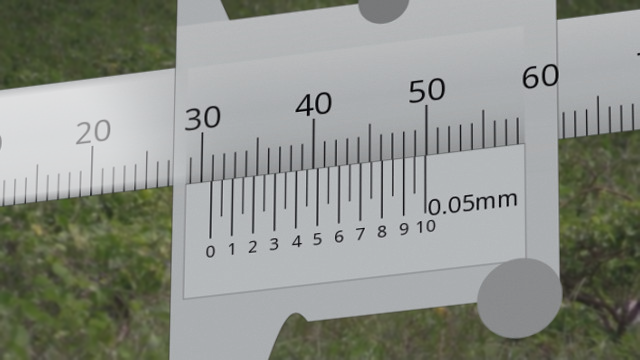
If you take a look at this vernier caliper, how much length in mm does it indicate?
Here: 30.9 mm
